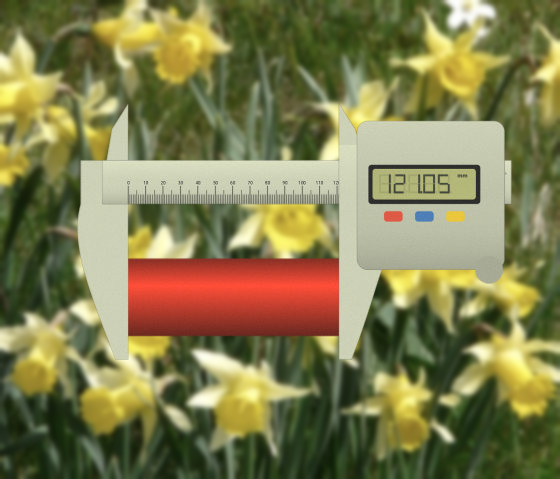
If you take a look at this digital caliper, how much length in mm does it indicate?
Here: 121.05 mm
